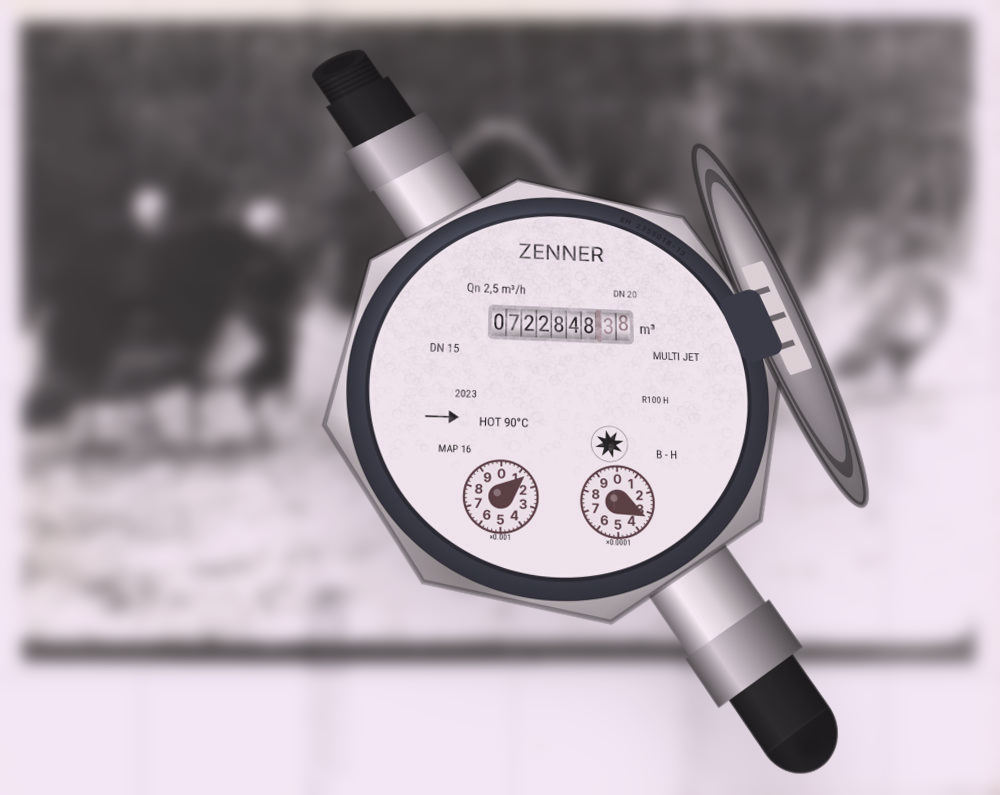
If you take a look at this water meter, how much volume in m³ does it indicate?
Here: 722848.3813 m³
